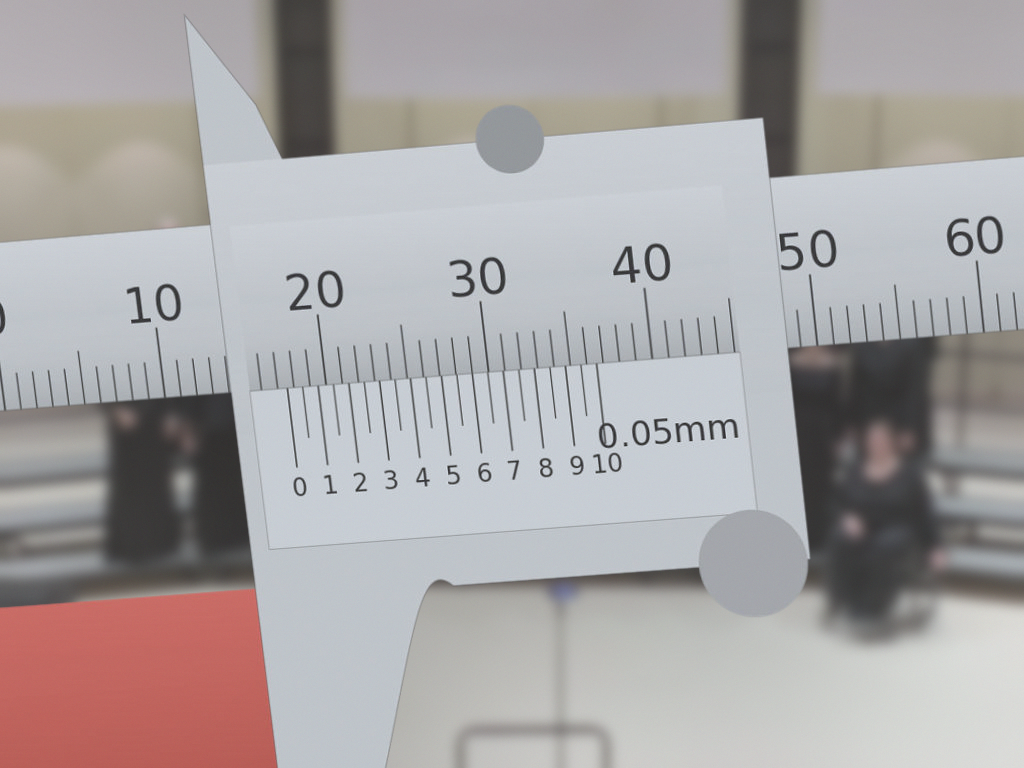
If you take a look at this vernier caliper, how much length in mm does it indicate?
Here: 17.6 mm
